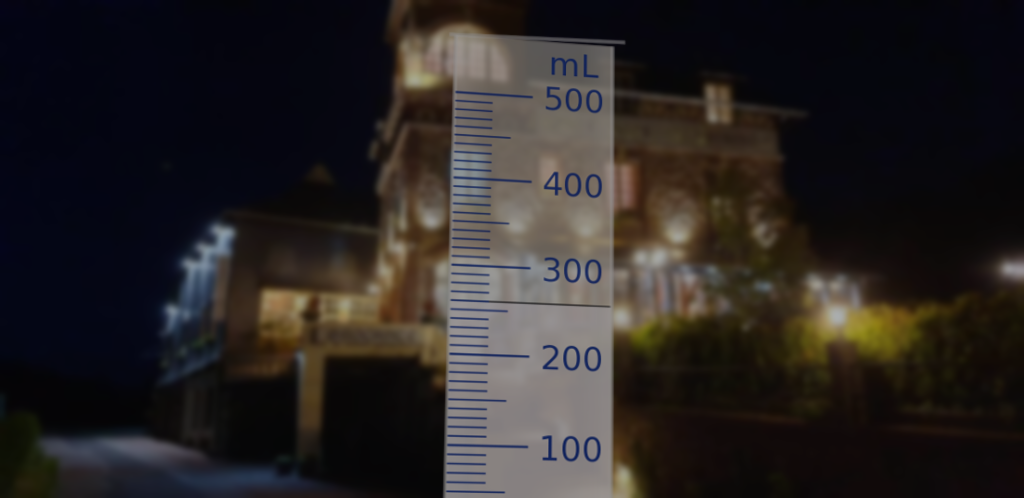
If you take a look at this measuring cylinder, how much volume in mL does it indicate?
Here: 260 mL
